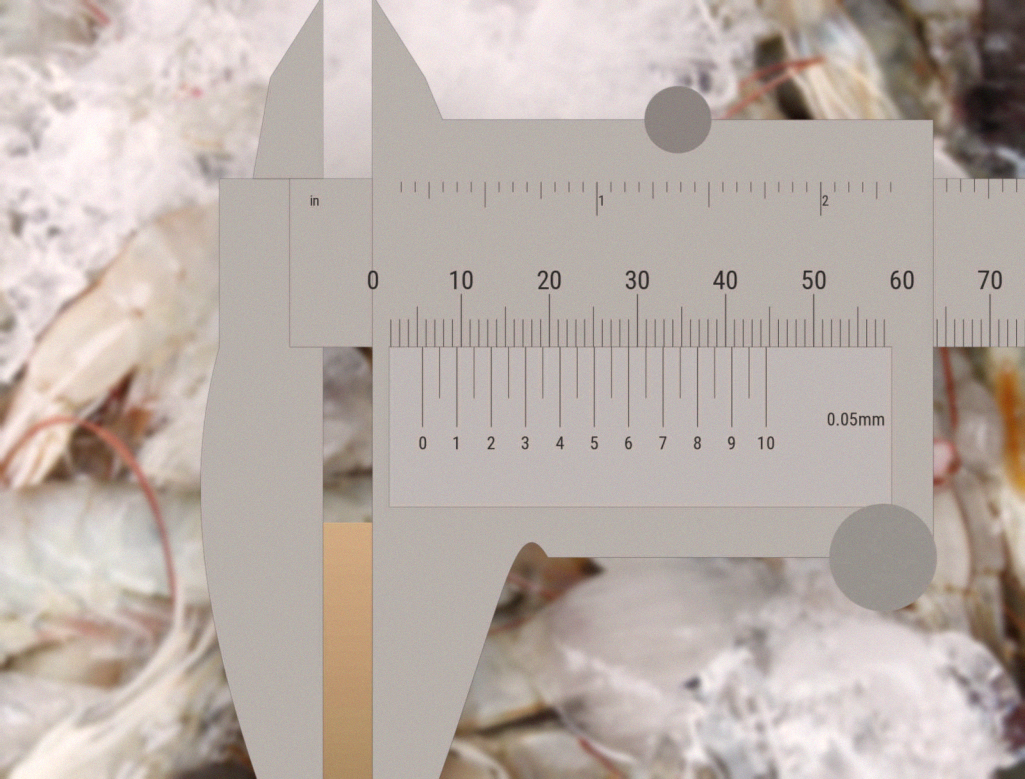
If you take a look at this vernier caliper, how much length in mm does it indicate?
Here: 5.6 mm
